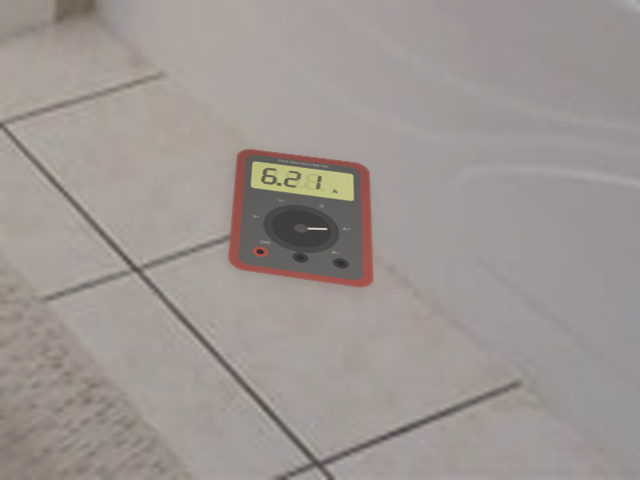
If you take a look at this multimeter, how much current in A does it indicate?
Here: 6.21 A
